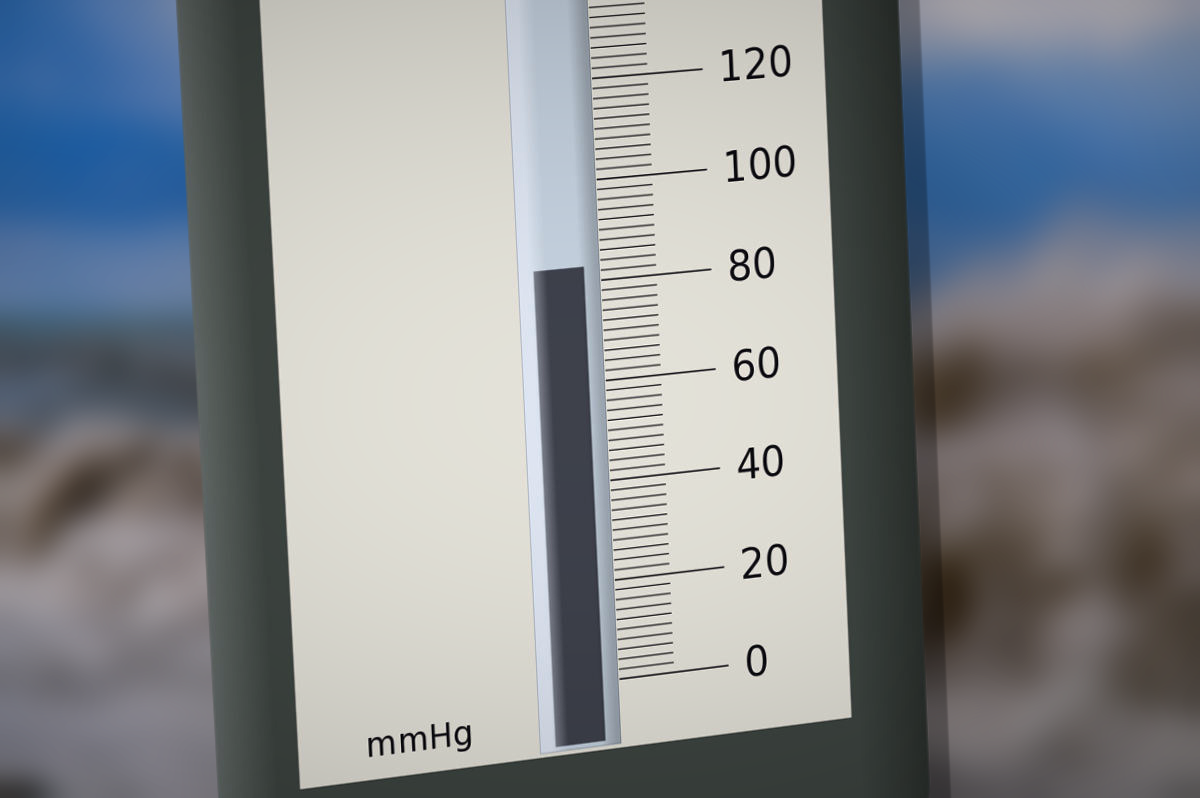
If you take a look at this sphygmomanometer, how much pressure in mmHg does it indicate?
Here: 83 mmHg
